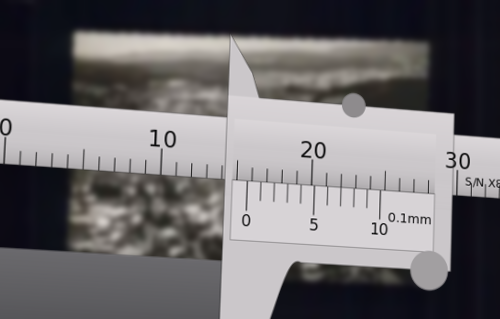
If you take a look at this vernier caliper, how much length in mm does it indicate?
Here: 15.7 mm
